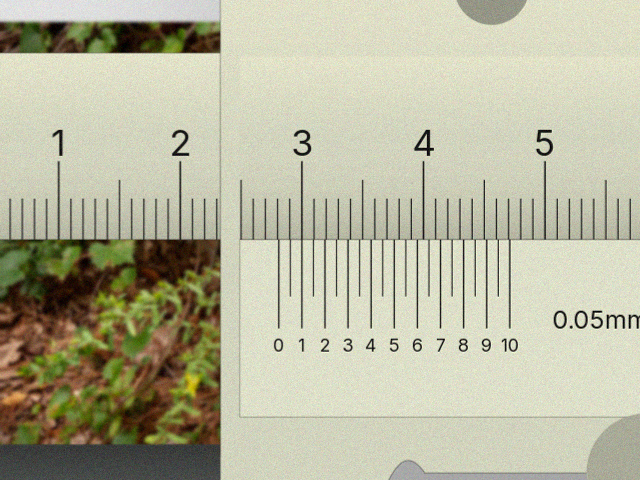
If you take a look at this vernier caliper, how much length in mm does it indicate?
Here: 28.1 mm
